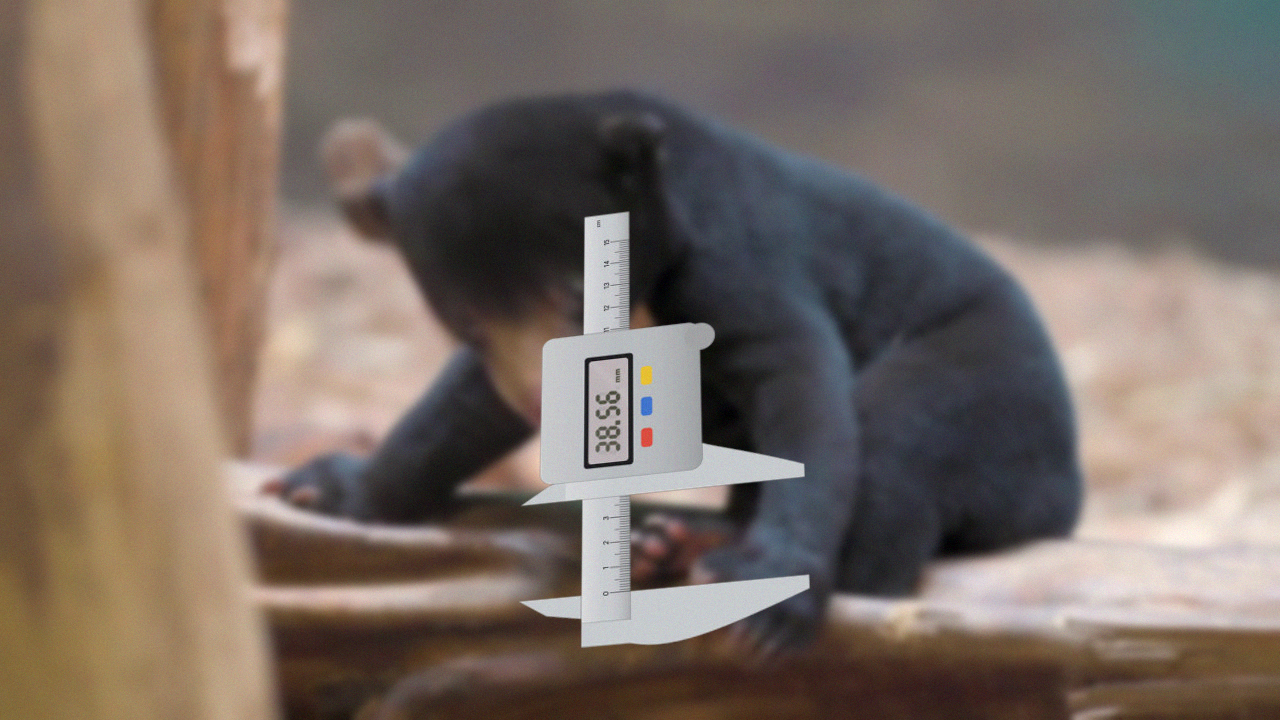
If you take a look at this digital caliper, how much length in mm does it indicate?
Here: 38.56 mm
